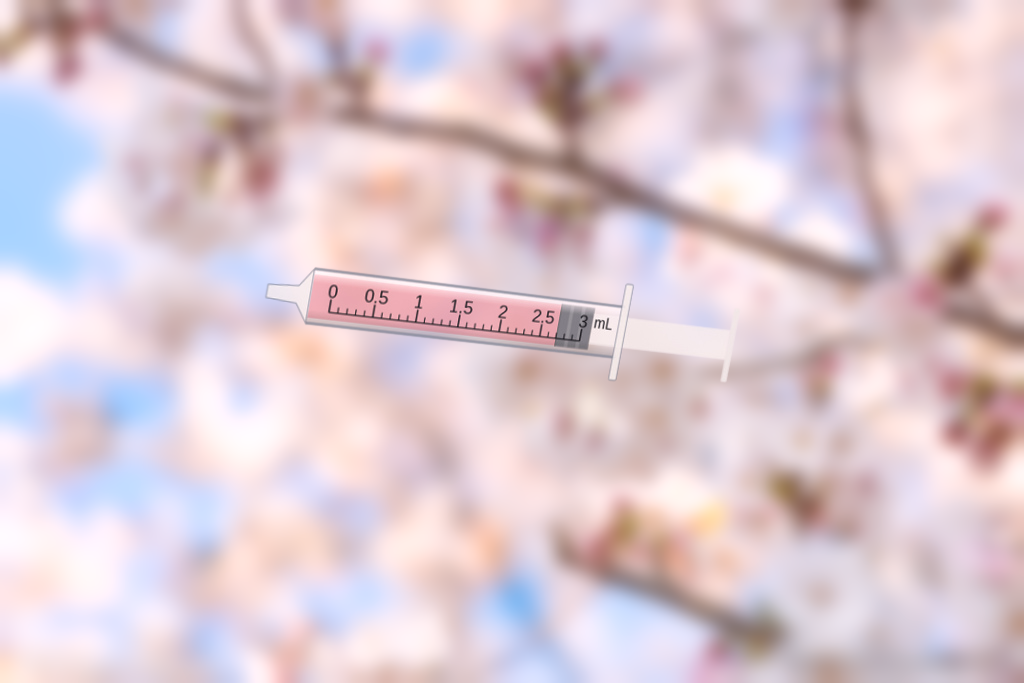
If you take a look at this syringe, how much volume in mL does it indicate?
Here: 2.7 mL
